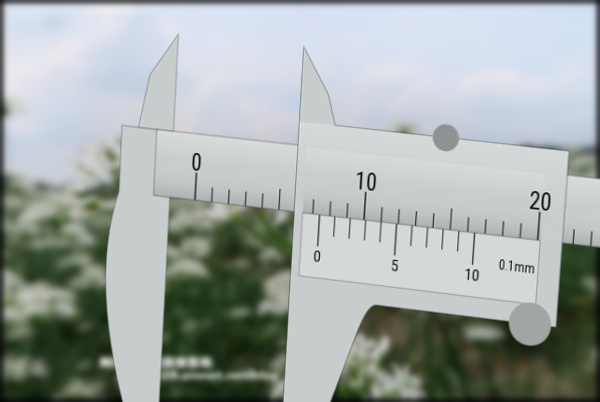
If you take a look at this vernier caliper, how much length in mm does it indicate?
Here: 7.4 mm
